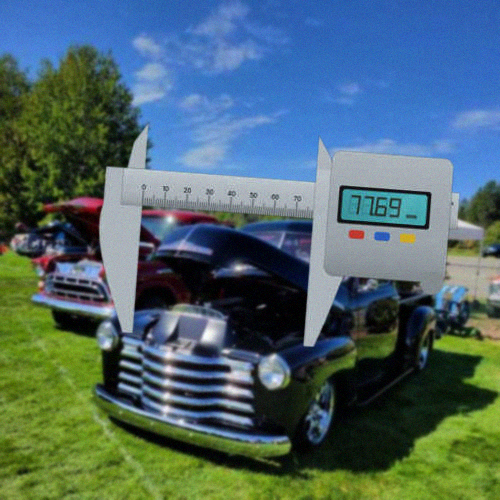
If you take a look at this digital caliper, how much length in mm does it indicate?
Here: 77.69 mm
